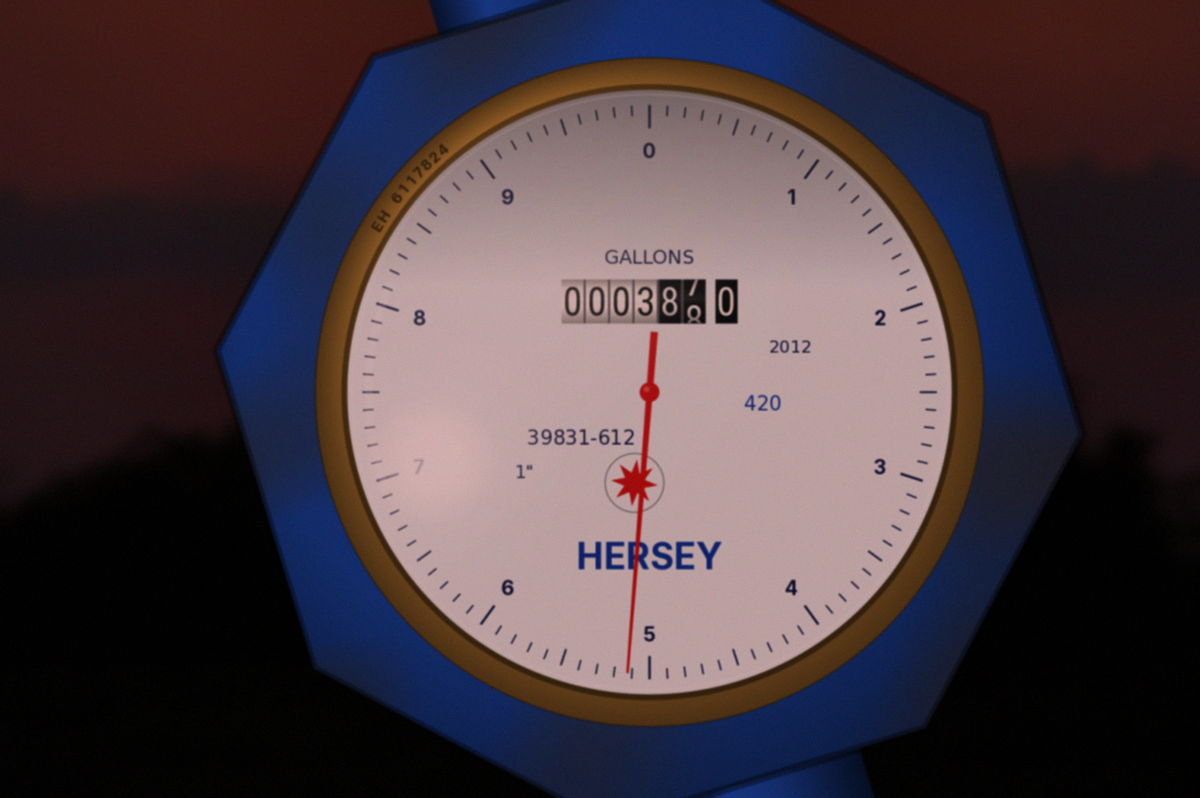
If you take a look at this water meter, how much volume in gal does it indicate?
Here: 3875.1 gal
